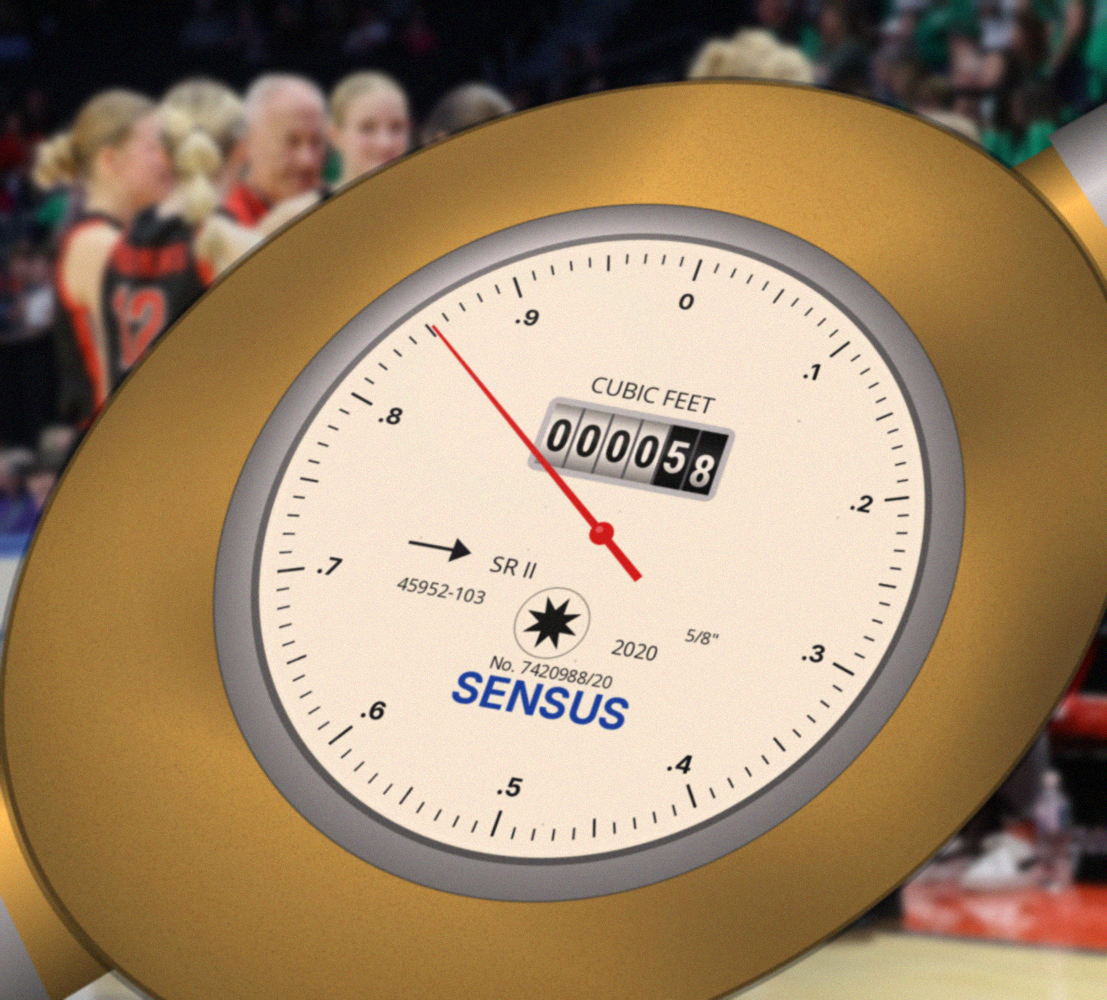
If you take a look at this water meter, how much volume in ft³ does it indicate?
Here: 57.85 ft³
